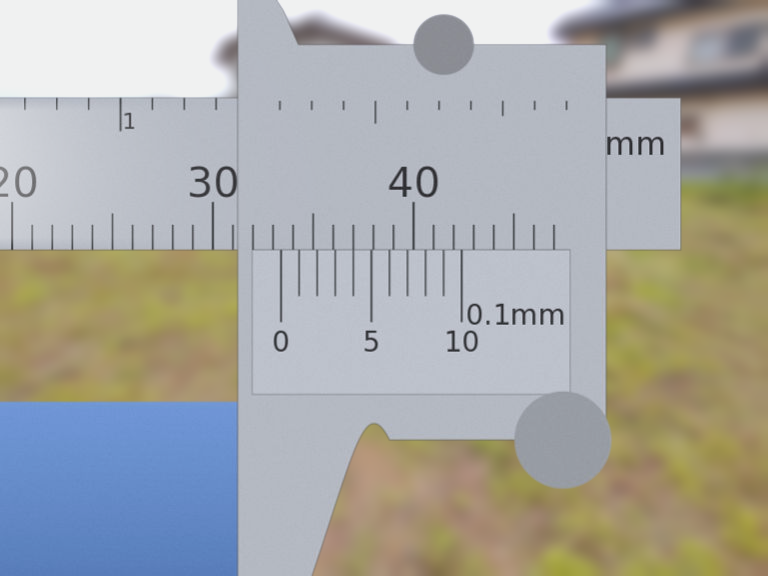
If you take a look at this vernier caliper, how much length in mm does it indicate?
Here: 33.4 mm
